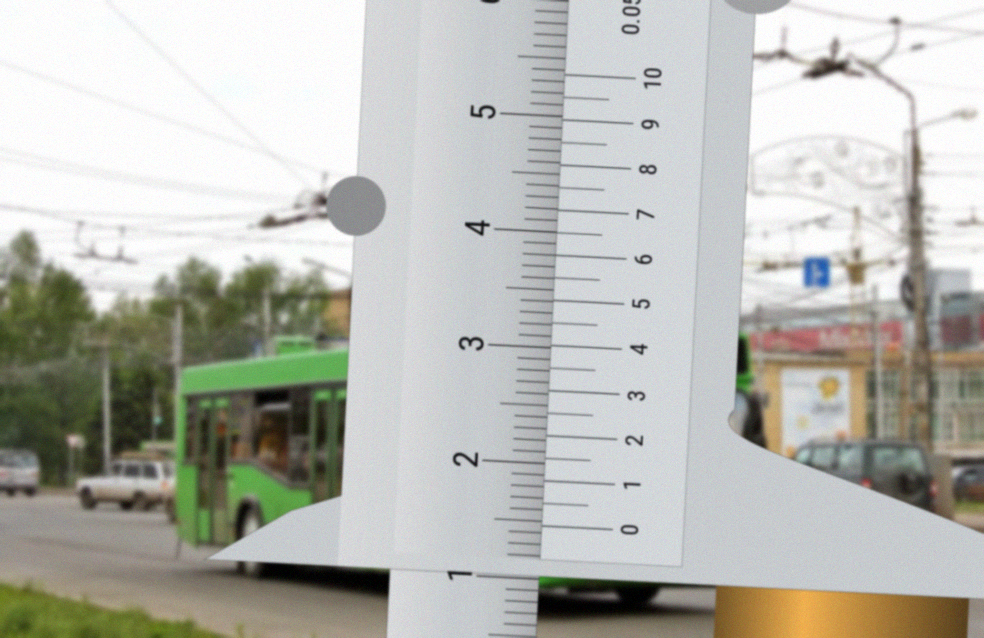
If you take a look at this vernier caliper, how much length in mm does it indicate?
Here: 14.6 mm
